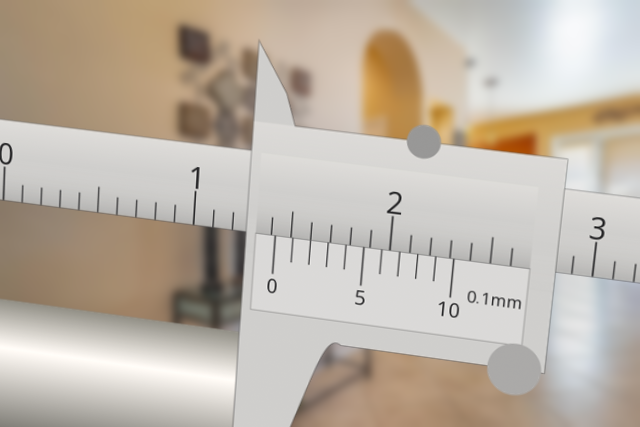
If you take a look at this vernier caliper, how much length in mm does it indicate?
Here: 14.2 mm
